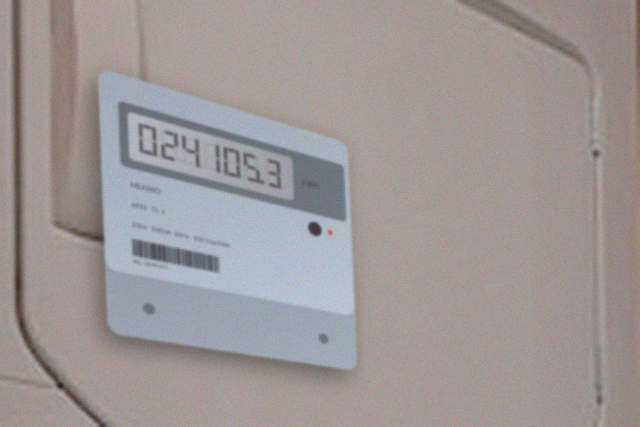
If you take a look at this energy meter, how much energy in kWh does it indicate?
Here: 24105.3 kWh
